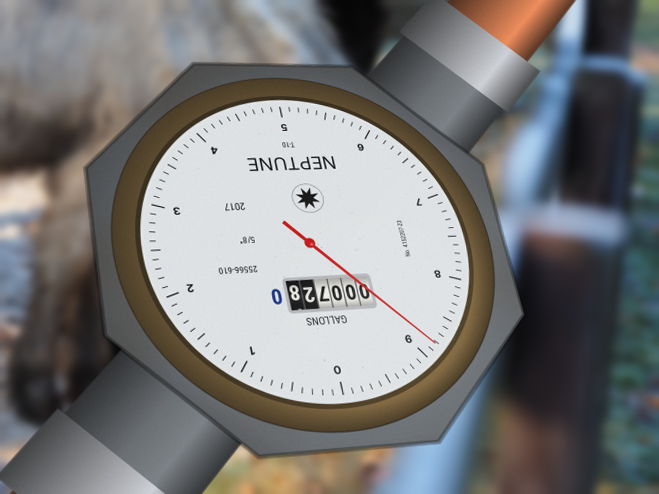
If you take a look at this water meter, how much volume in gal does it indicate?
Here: 7278.8 gal
